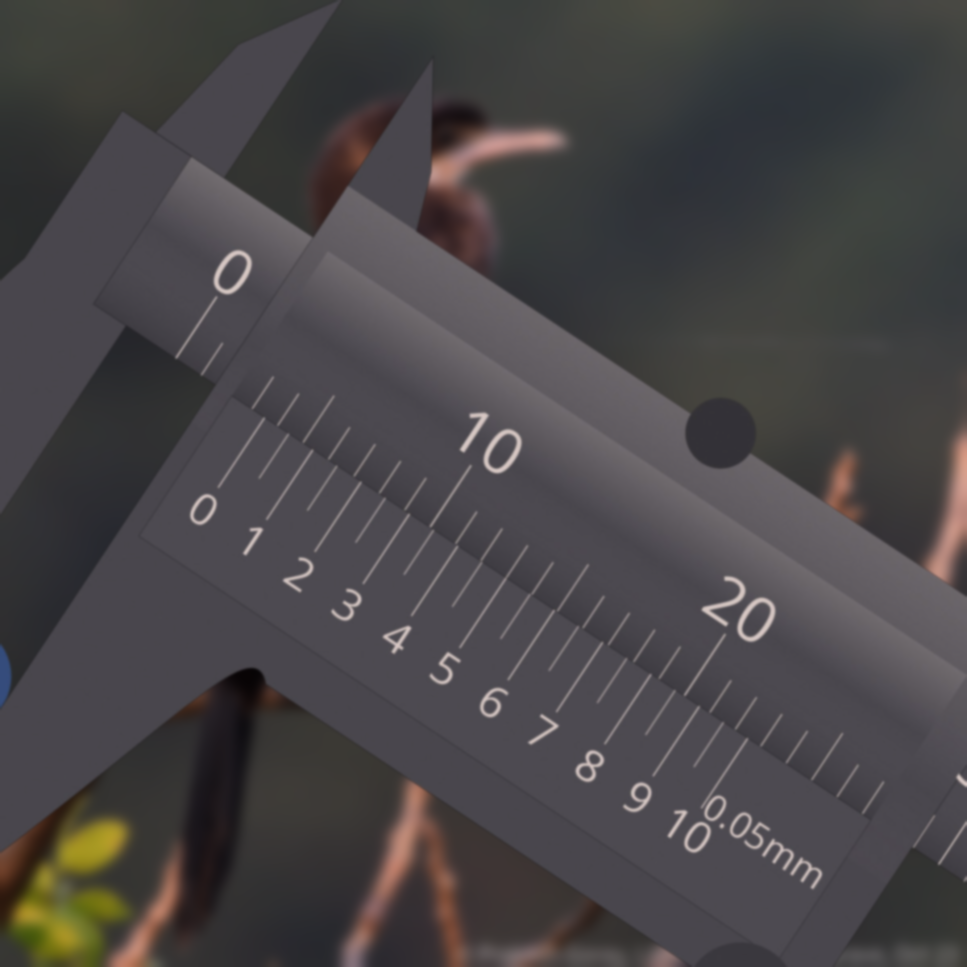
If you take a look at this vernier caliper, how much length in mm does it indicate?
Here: 3.50 mm
